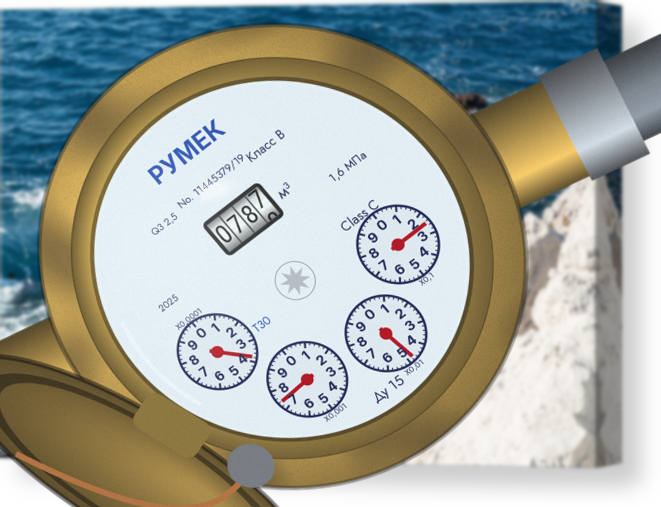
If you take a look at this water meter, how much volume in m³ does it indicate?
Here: 787.2473 m³
